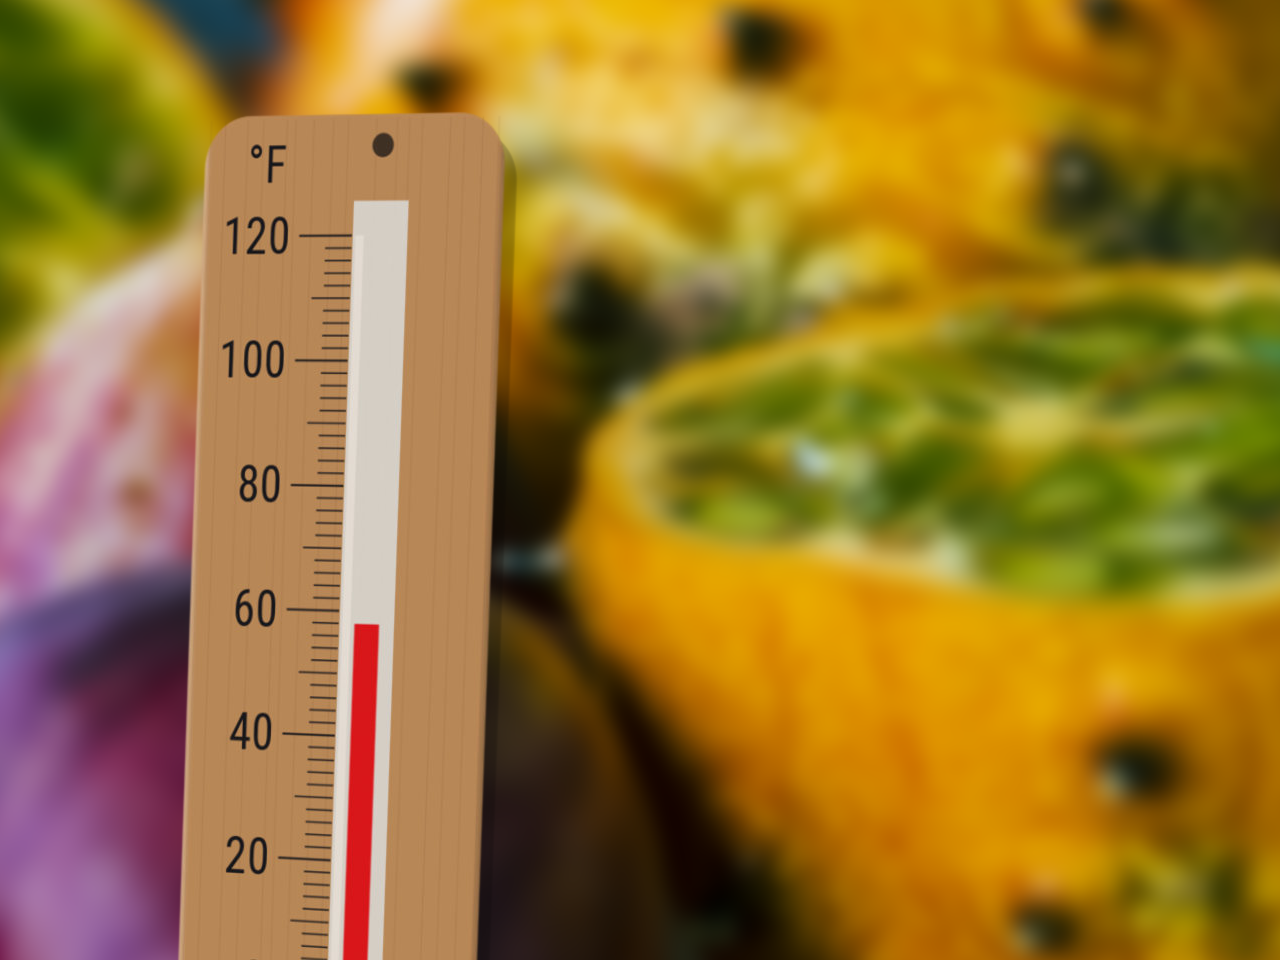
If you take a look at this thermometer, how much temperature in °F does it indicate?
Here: 58 °F
